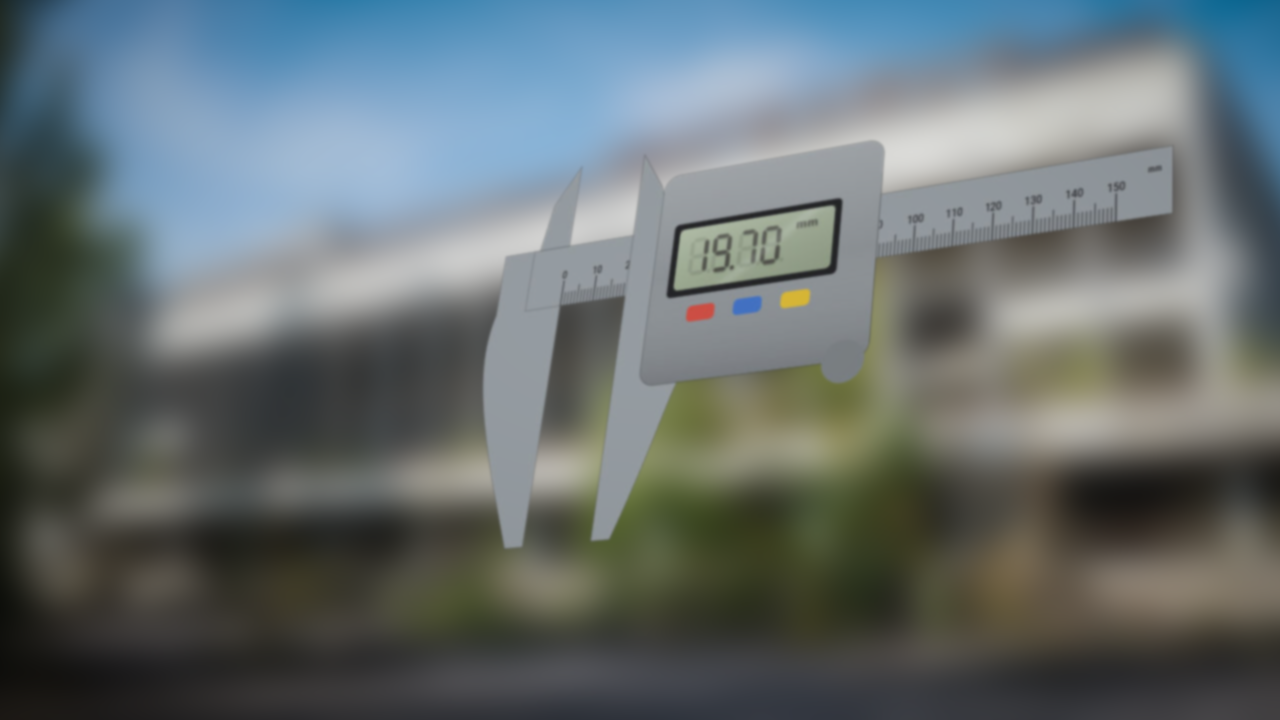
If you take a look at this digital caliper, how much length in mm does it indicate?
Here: 19.70 mm
